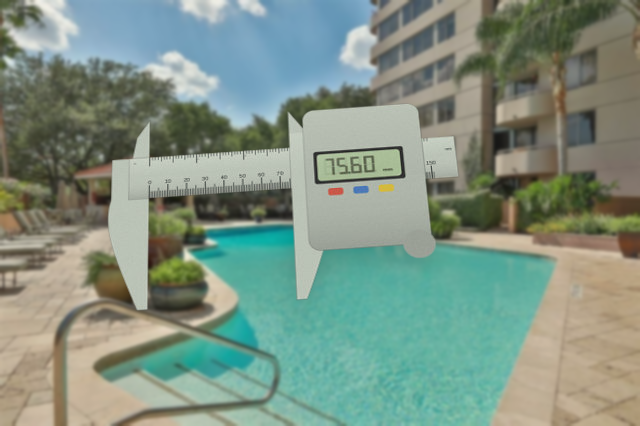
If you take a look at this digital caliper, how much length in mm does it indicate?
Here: 75.60 mm
